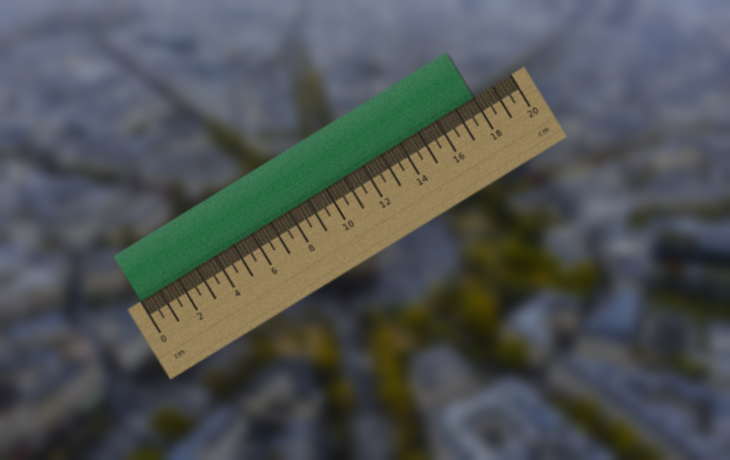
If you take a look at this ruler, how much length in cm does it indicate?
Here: 18 cm
